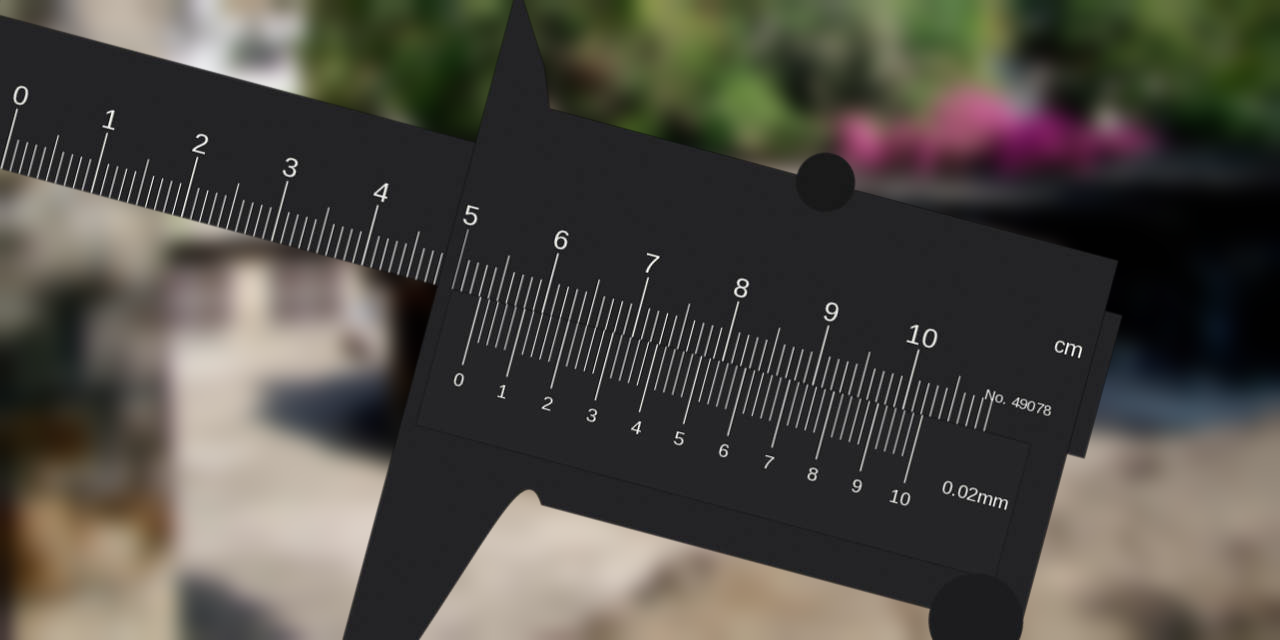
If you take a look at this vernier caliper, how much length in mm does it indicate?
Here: 53.2 mm
